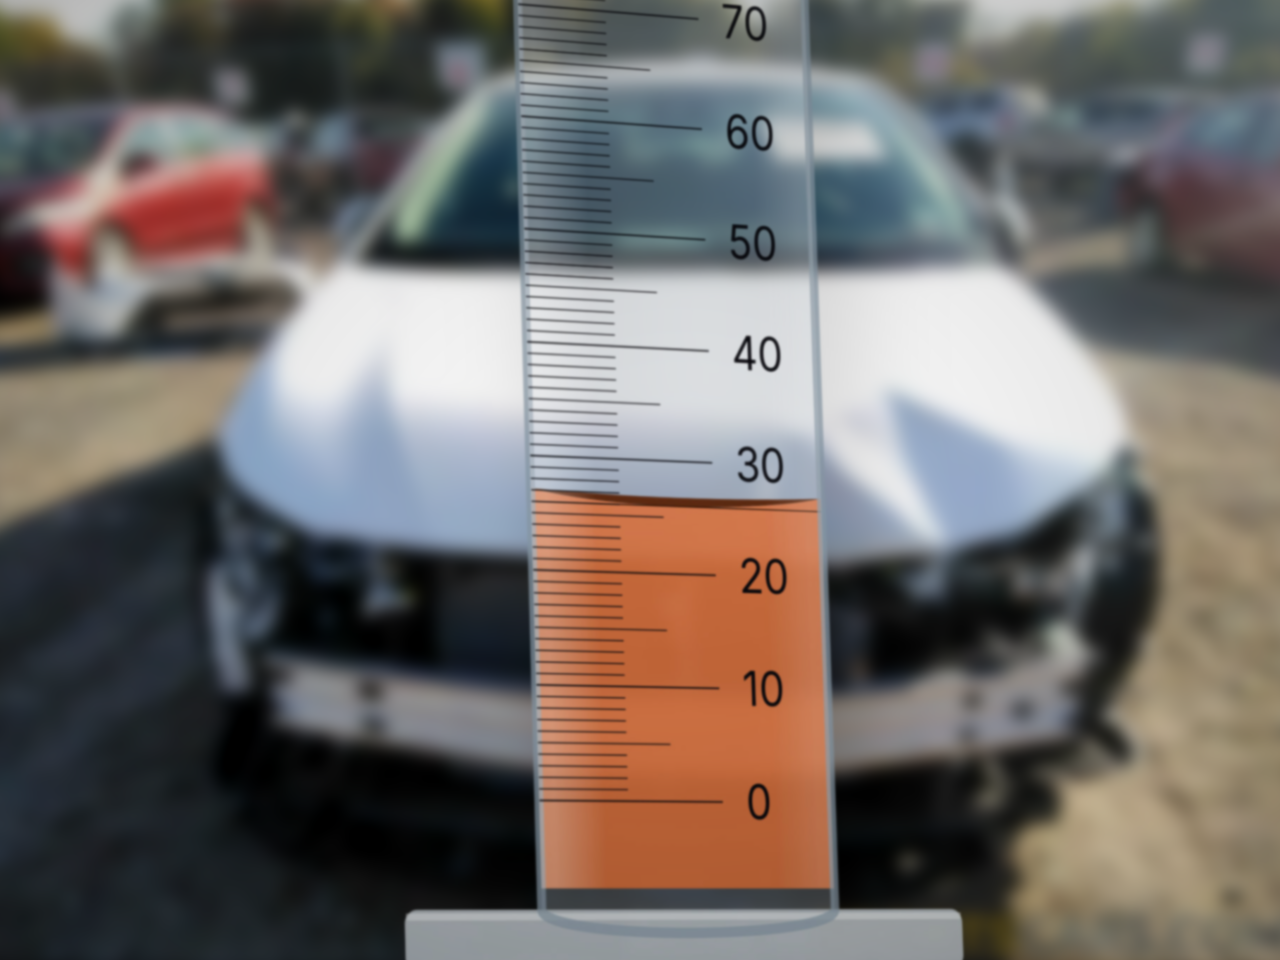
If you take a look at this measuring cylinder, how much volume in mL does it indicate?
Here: 26 mL
